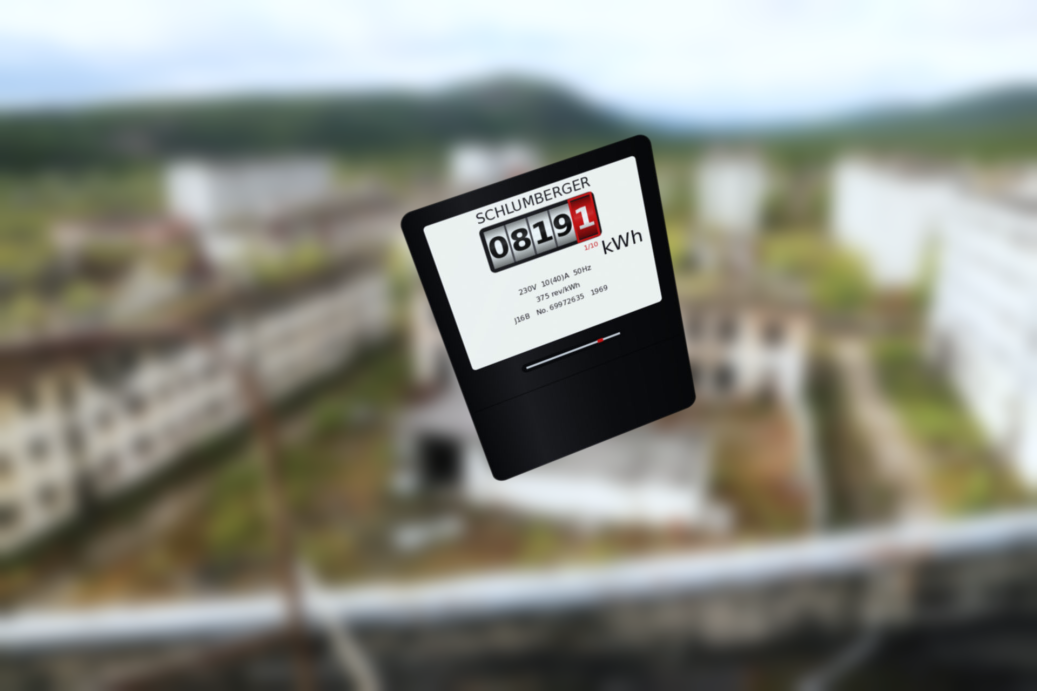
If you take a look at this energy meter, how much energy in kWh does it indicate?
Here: 819.1 kWh
